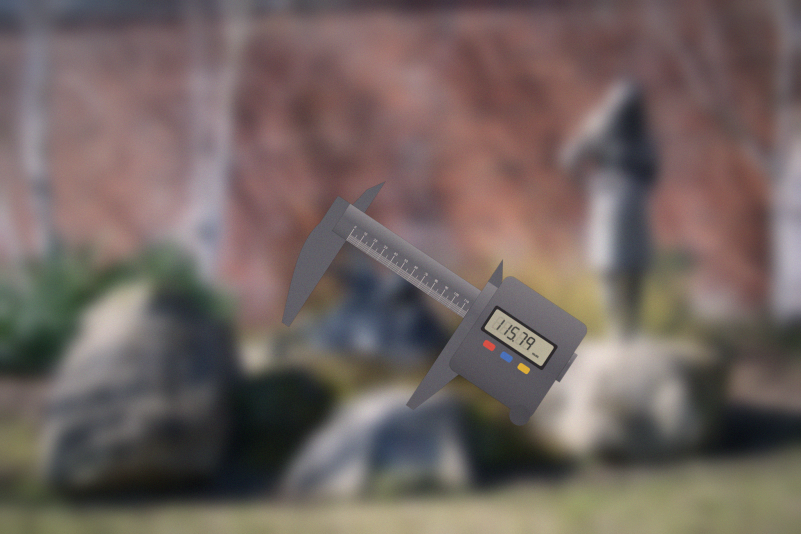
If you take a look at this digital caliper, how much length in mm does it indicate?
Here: 115.79 mm
